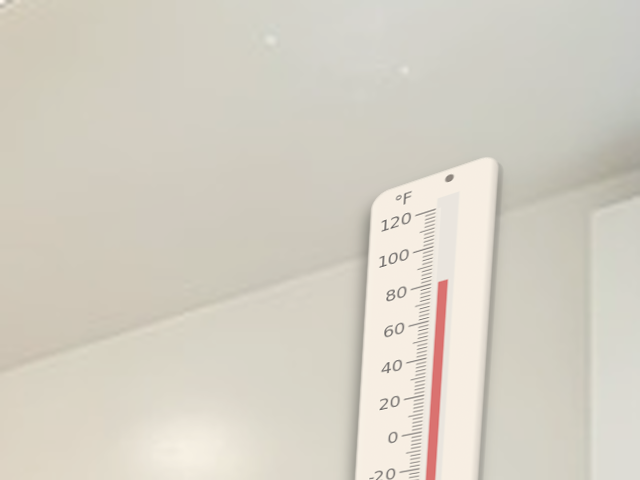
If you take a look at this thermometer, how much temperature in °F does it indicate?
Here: 80 °F
